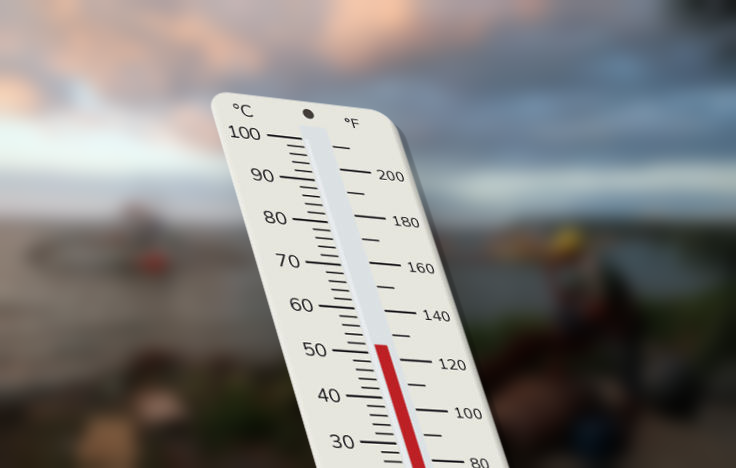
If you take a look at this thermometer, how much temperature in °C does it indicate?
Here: 52 °C
